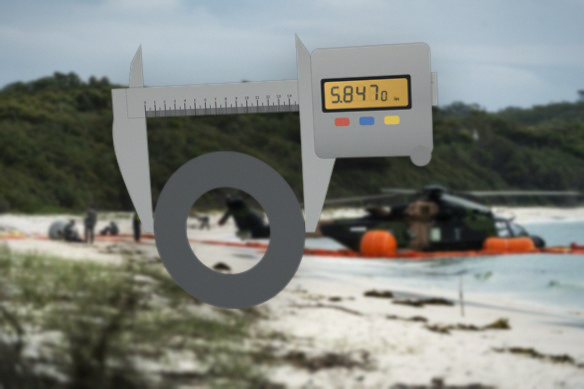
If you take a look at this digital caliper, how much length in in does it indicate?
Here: 5.8470 in
